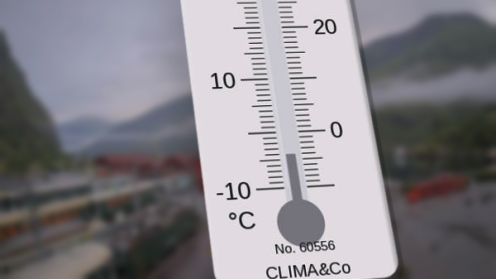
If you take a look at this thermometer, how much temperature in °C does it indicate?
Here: -4 °C
